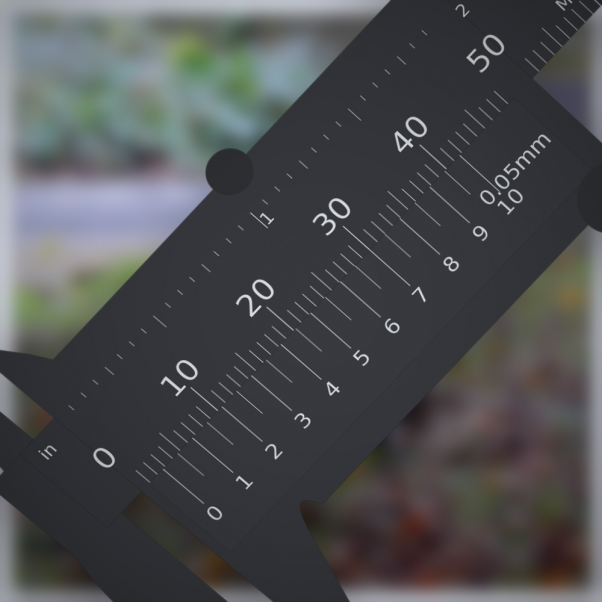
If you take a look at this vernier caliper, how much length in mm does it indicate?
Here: 2.7 mm
